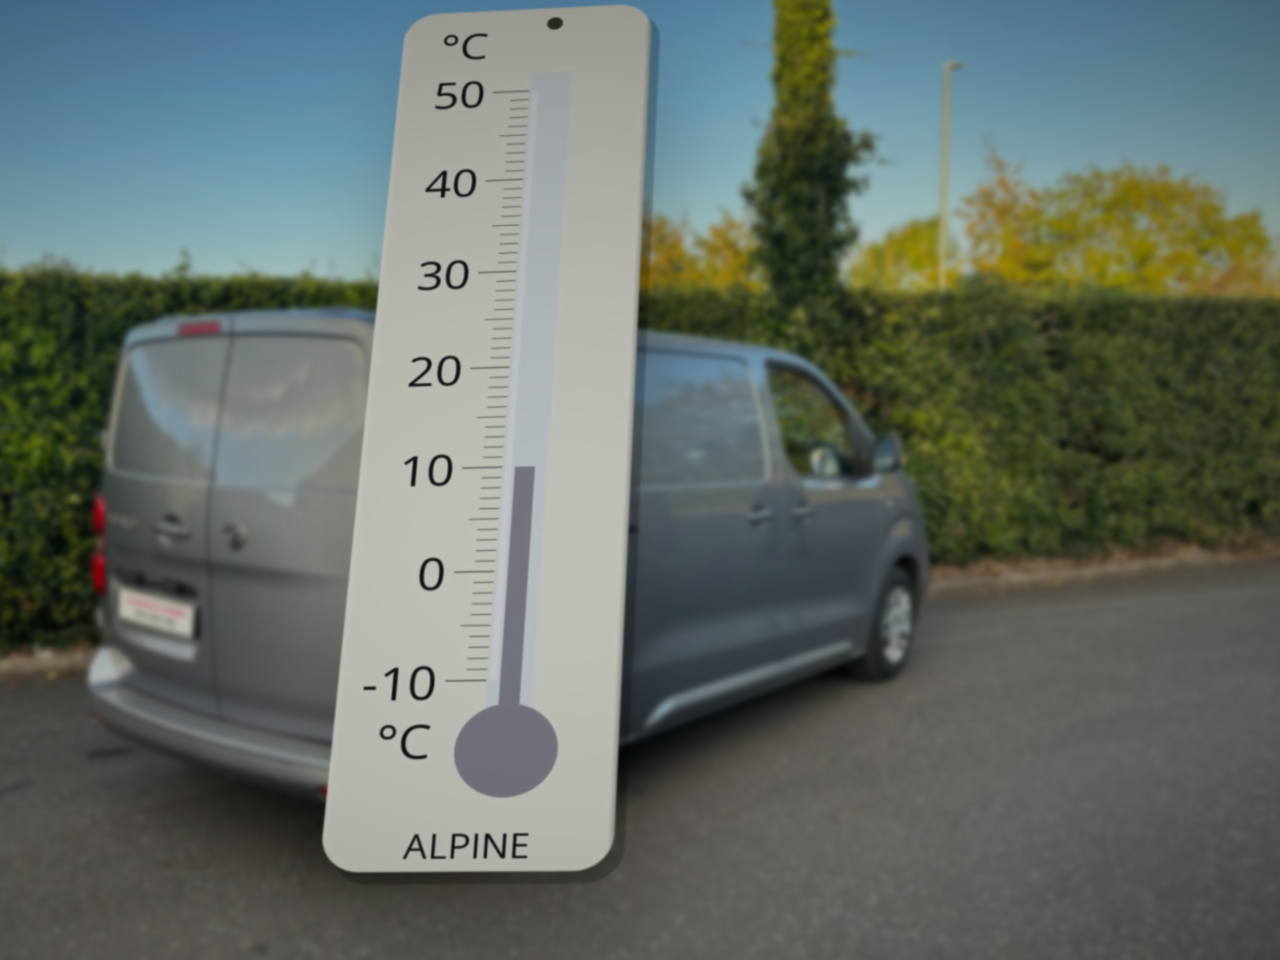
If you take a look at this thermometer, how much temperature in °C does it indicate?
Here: 10 °C
